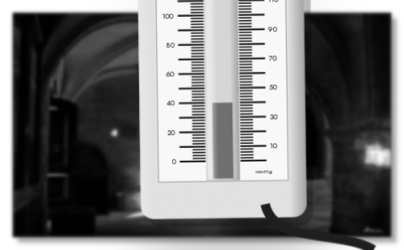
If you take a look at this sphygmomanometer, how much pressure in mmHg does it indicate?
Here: 40 mmHg
